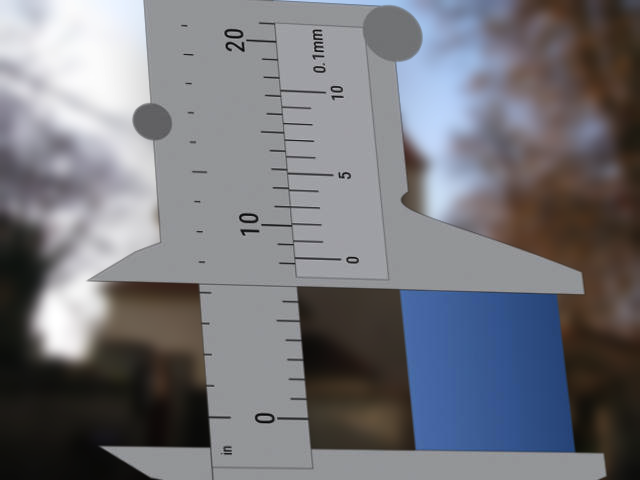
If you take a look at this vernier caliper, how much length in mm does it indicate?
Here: 8.3 mm
